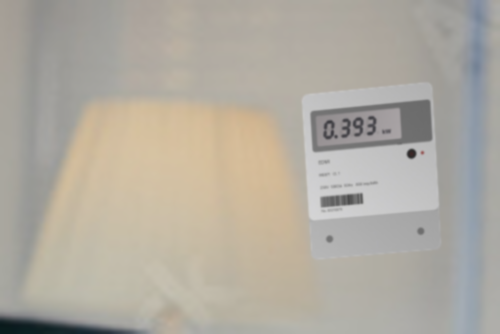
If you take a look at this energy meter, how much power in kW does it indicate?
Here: 0.393 kW
